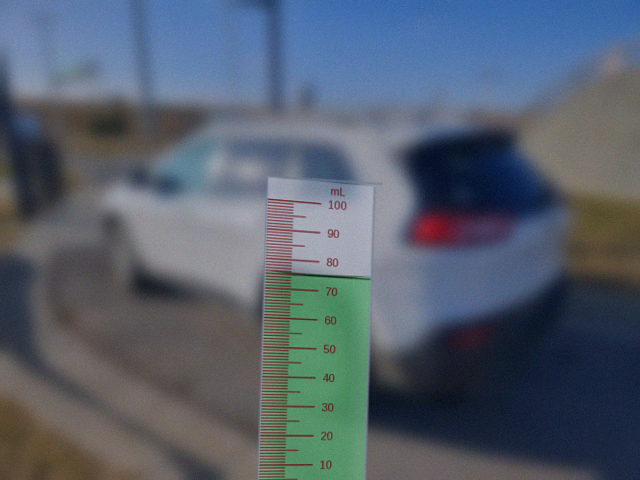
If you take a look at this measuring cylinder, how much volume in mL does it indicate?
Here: 75 mL
